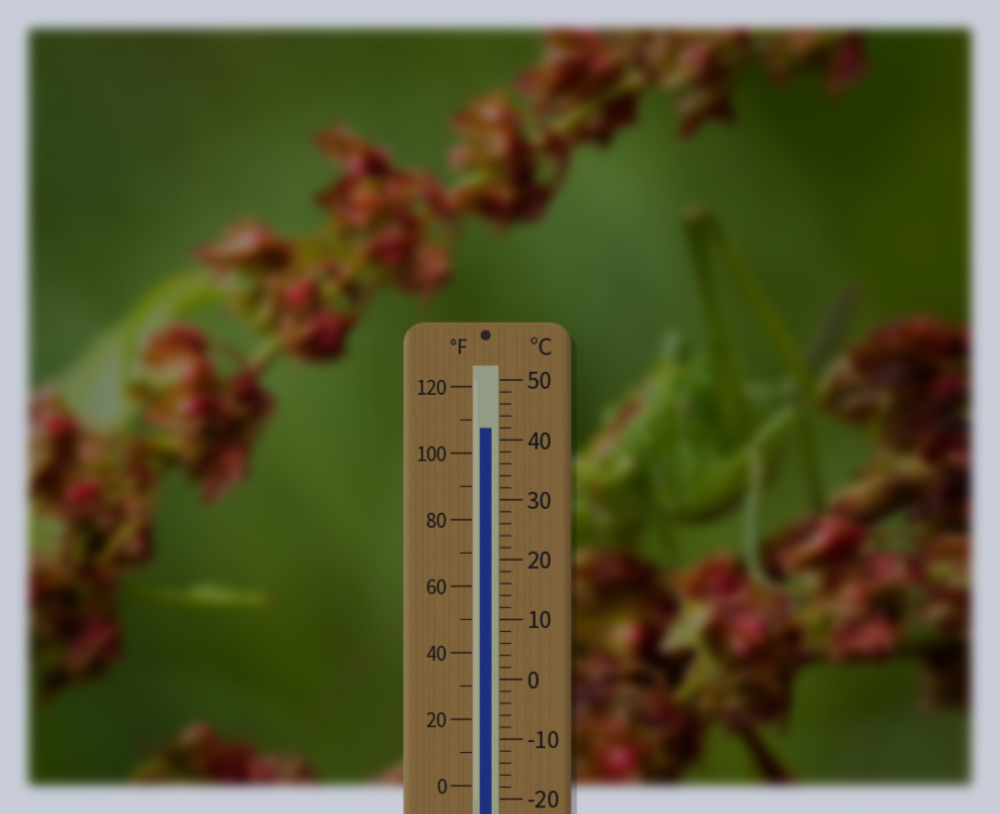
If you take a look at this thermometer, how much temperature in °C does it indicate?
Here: 42 °C
